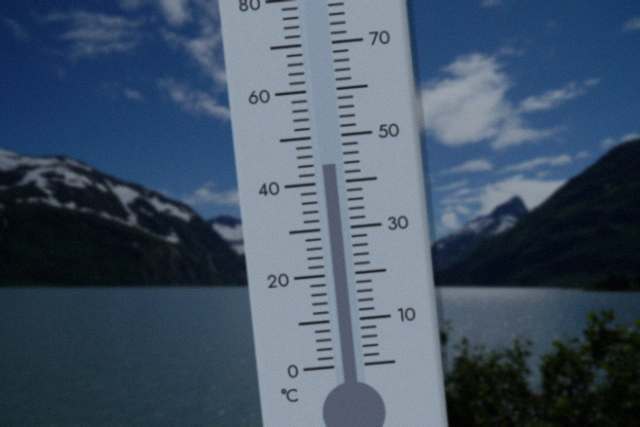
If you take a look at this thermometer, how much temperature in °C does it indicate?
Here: 44 °C
